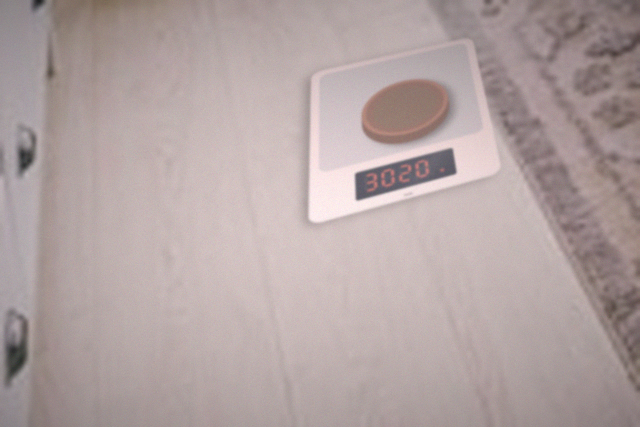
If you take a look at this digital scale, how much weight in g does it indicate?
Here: 3020 g
